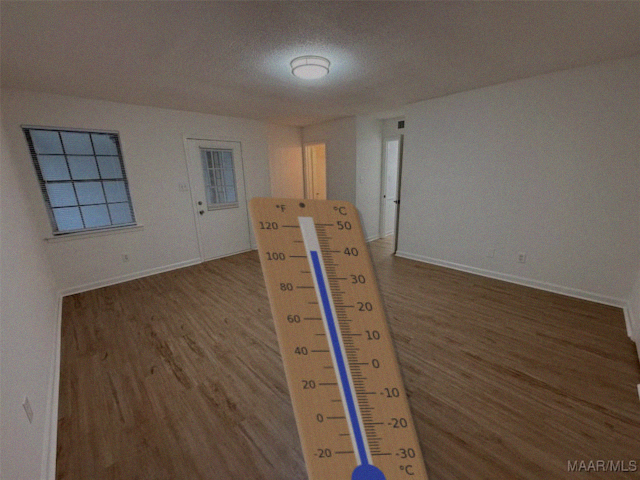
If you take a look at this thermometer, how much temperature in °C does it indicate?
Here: 40 °C
